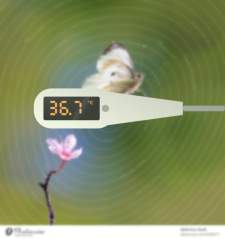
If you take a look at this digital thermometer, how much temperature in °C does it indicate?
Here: 36.7 °C
